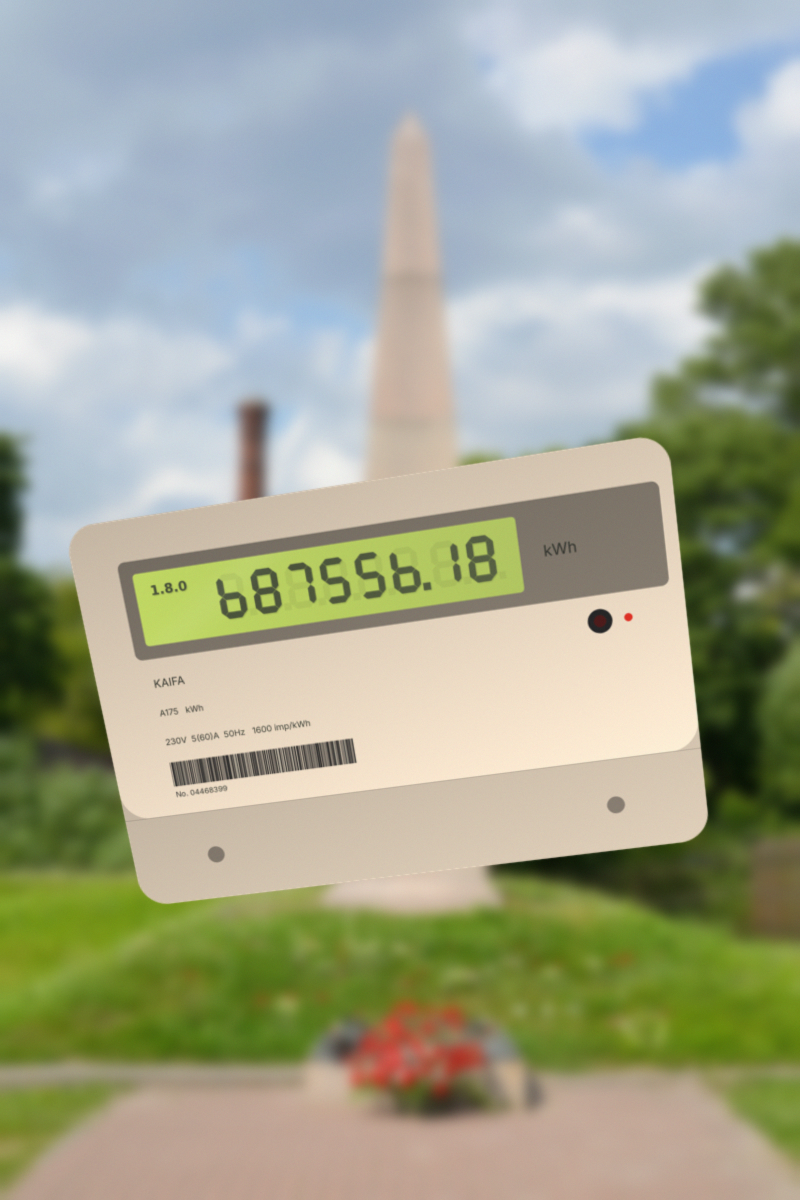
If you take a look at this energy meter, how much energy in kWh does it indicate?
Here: 687556.18 kWh
